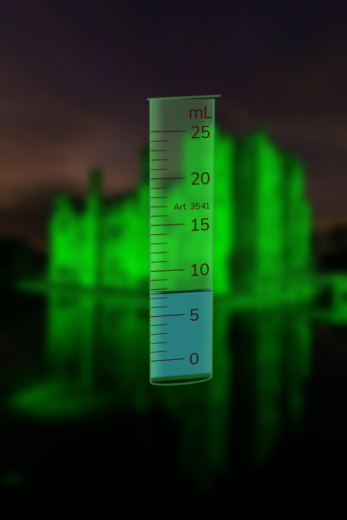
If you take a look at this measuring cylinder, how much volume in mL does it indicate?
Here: 7.5 mL
